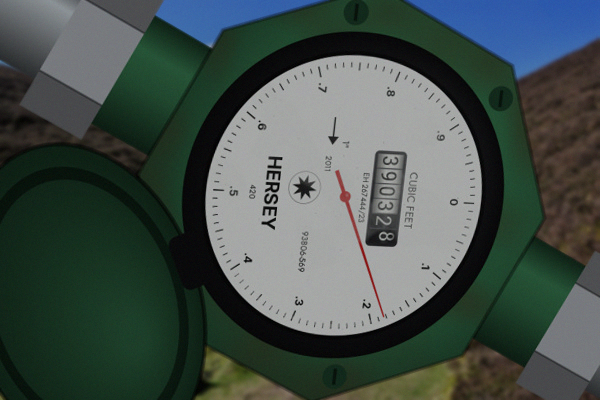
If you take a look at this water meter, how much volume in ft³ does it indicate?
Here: 390328.18 ft³
